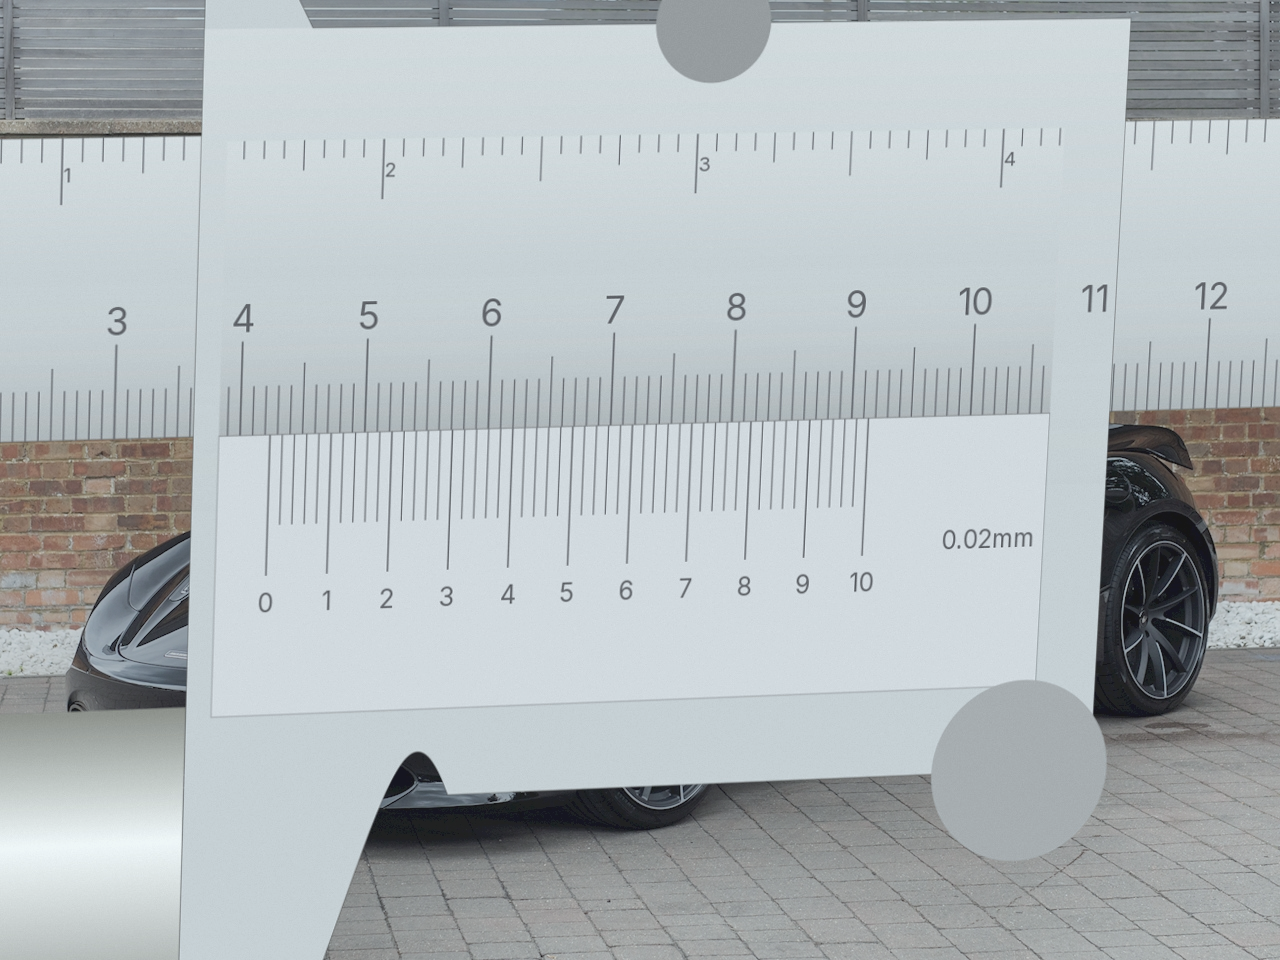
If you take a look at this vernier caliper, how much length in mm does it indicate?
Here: 42.4 mm
